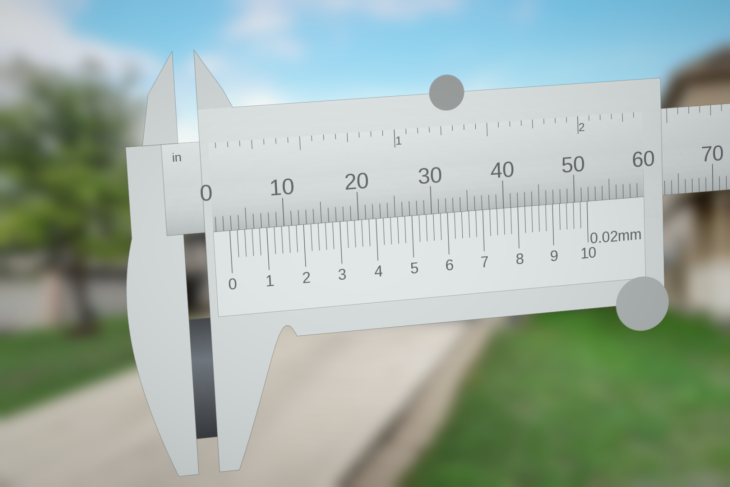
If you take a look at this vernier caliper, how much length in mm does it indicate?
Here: 2.8 mm
